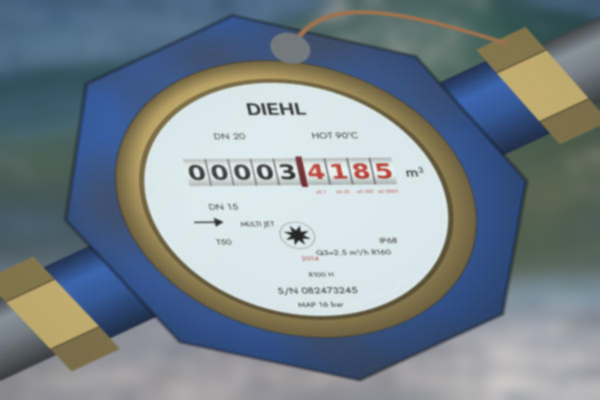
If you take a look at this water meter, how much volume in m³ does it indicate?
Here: 3.4185 m³
